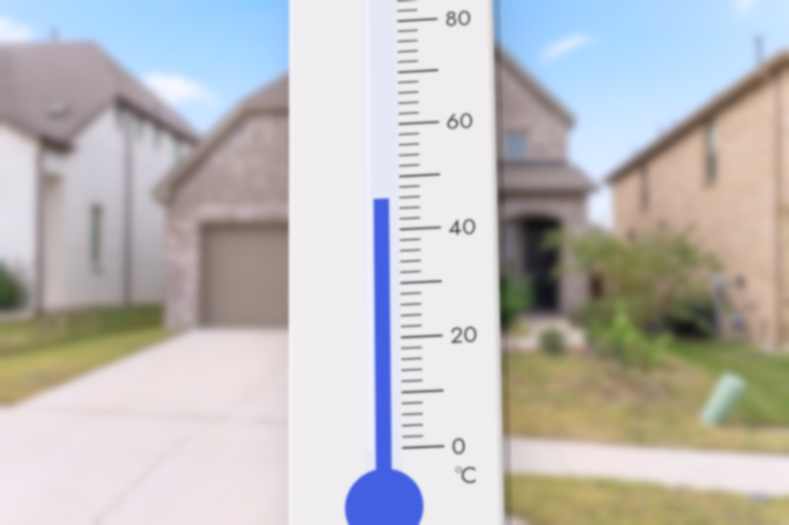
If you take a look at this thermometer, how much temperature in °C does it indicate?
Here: 46 °C
